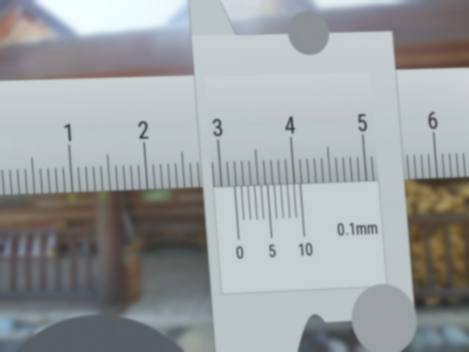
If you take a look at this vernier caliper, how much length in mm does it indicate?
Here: 31.8 mm
